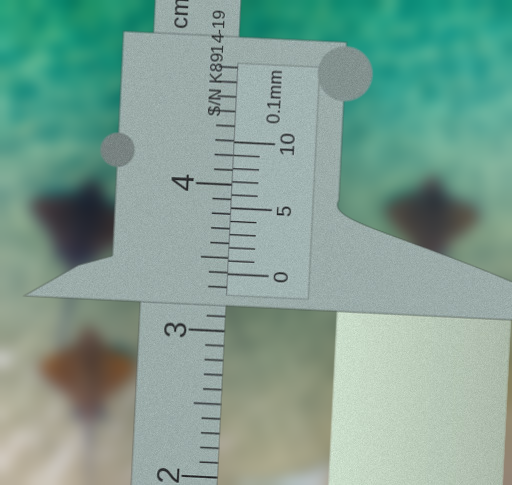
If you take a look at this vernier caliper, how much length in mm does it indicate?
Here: 33.9 mm
